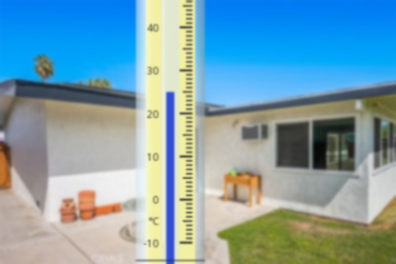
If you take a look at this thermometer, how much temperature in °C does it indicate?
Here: 25 °C
